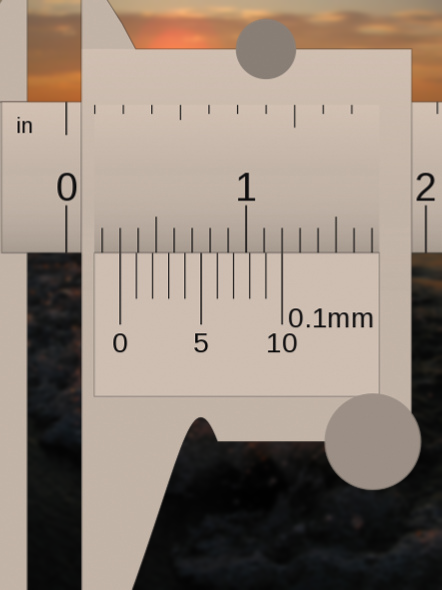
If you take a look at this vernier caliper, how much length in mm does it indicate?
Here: 3.0 mm
